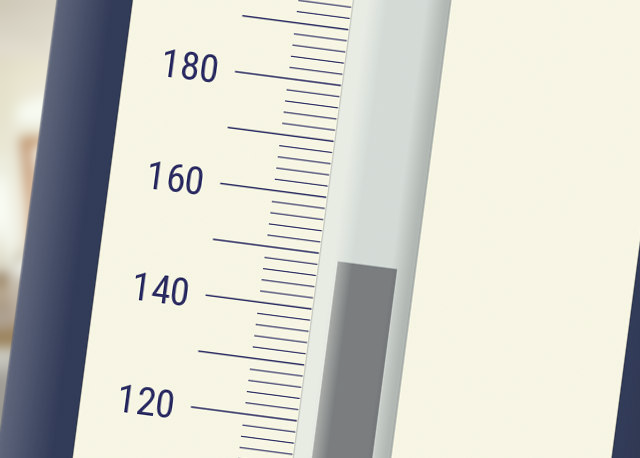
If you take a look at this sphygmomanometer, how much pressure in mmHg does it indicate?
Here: 149 mmHg
